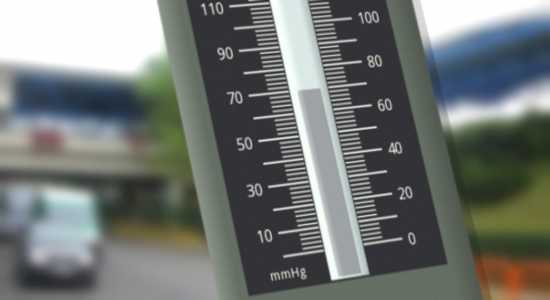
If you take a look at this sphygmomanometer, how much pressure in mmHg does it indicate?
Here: 70 mmHg
